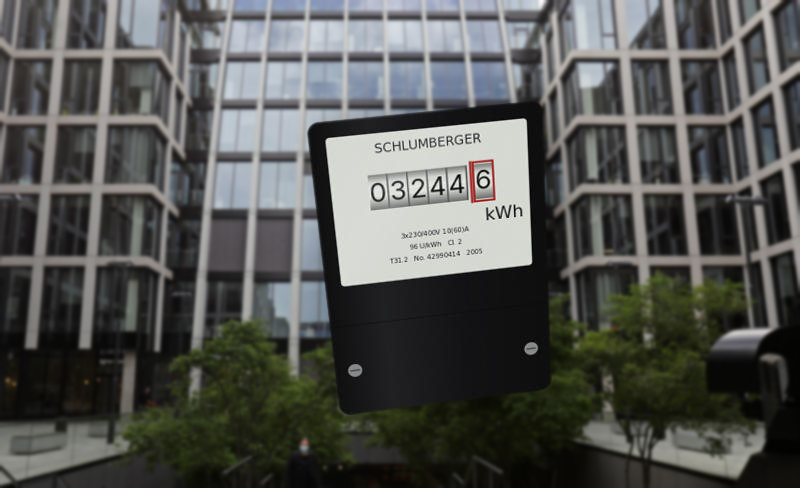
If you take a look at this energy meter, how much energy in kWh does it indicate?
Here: 3244.6 kWh
